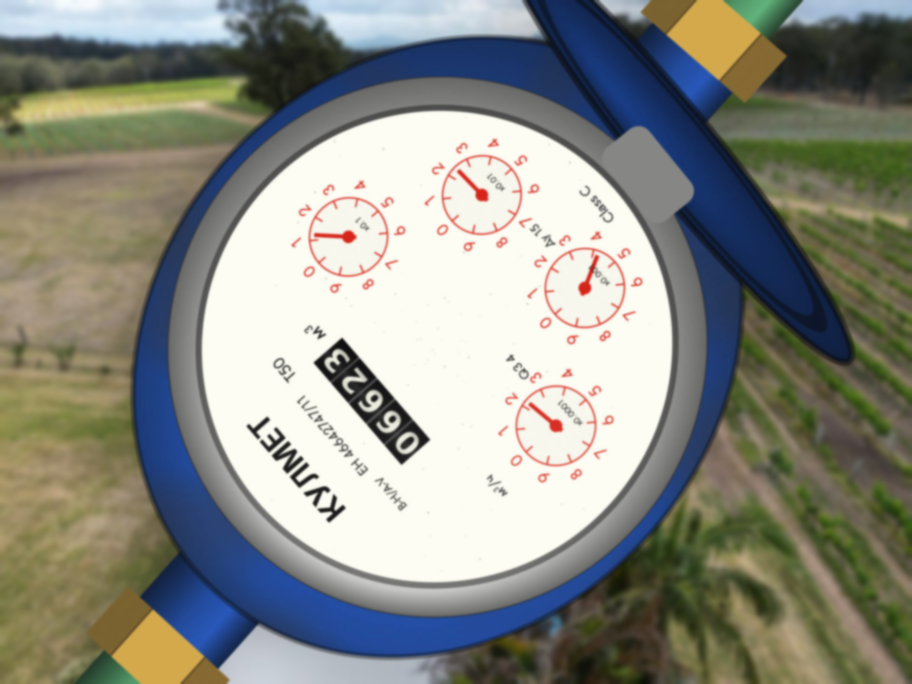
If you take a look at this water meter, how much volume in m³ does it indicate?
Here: 6623.1242 m³
